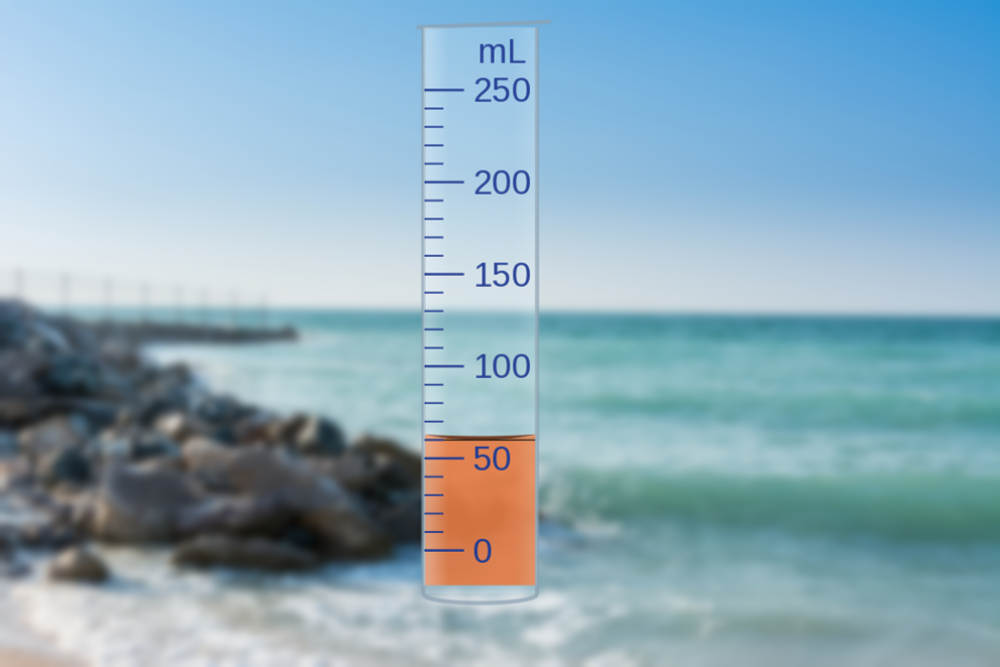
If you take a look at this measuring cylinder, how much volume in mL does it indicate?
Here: 60 mL
